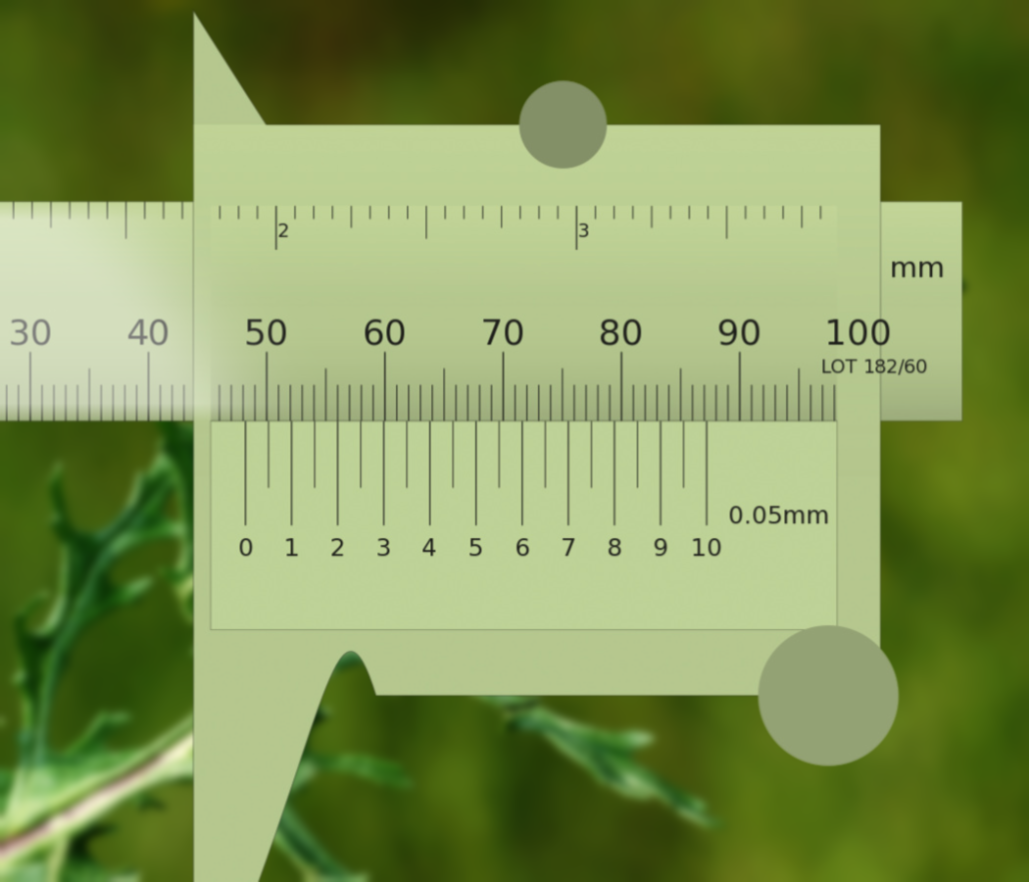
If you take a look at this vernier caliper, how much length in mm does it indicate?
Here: 48.2 mm
